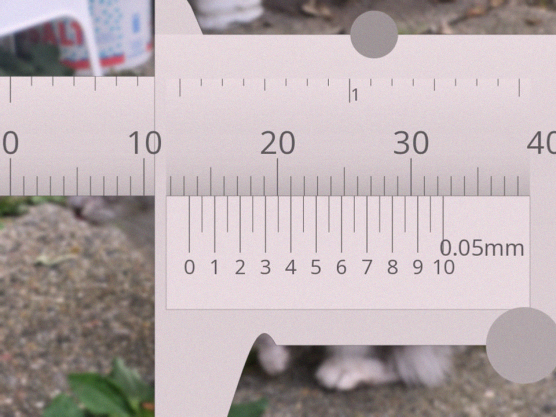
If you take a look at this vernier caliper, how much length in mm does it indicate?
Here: 13.4 mm
